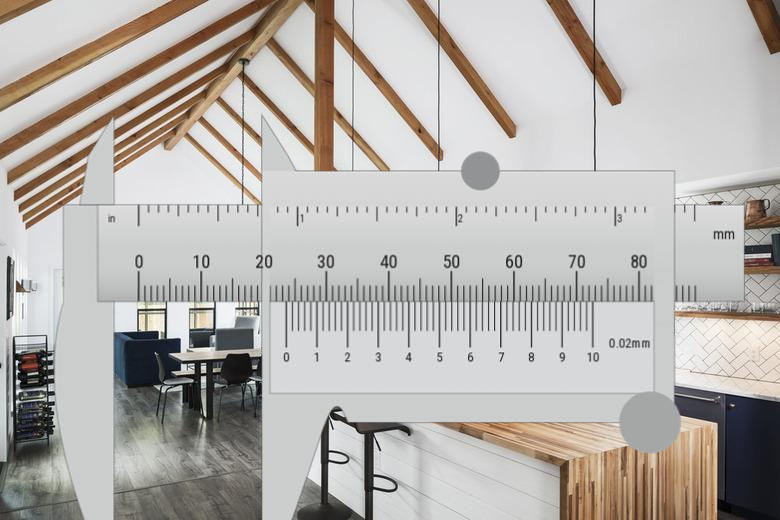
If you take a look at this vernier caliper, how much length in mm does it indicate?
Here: 23.6 mm
